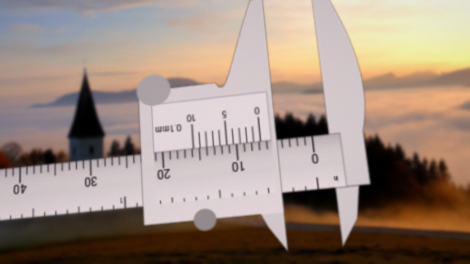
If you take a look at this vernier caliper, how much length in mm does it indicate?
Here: 6.8 mm
